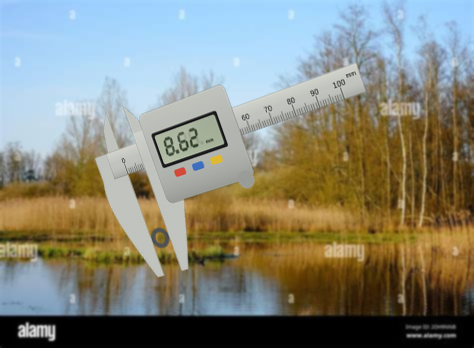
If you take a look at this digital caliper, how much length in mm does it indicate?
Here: 8.62 mm
